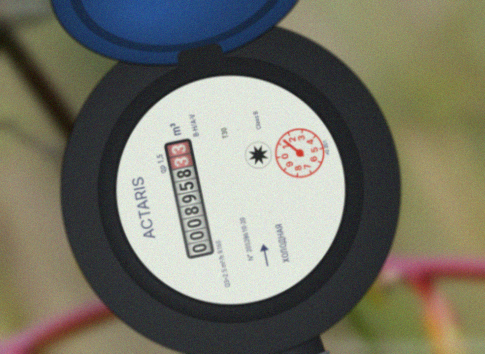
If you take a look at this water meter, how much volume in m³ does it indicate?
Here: 8958.331 m³
